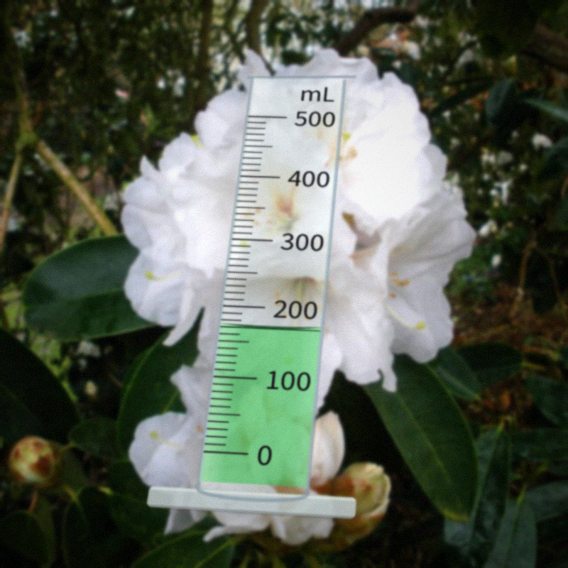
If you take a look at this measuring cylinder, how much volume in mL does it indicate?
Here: 170 mL
